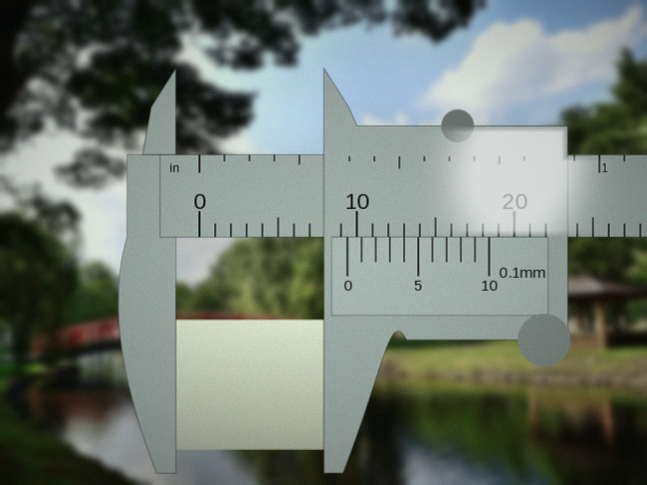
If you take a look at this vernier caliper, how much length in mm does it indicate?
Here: 9.4 mm
